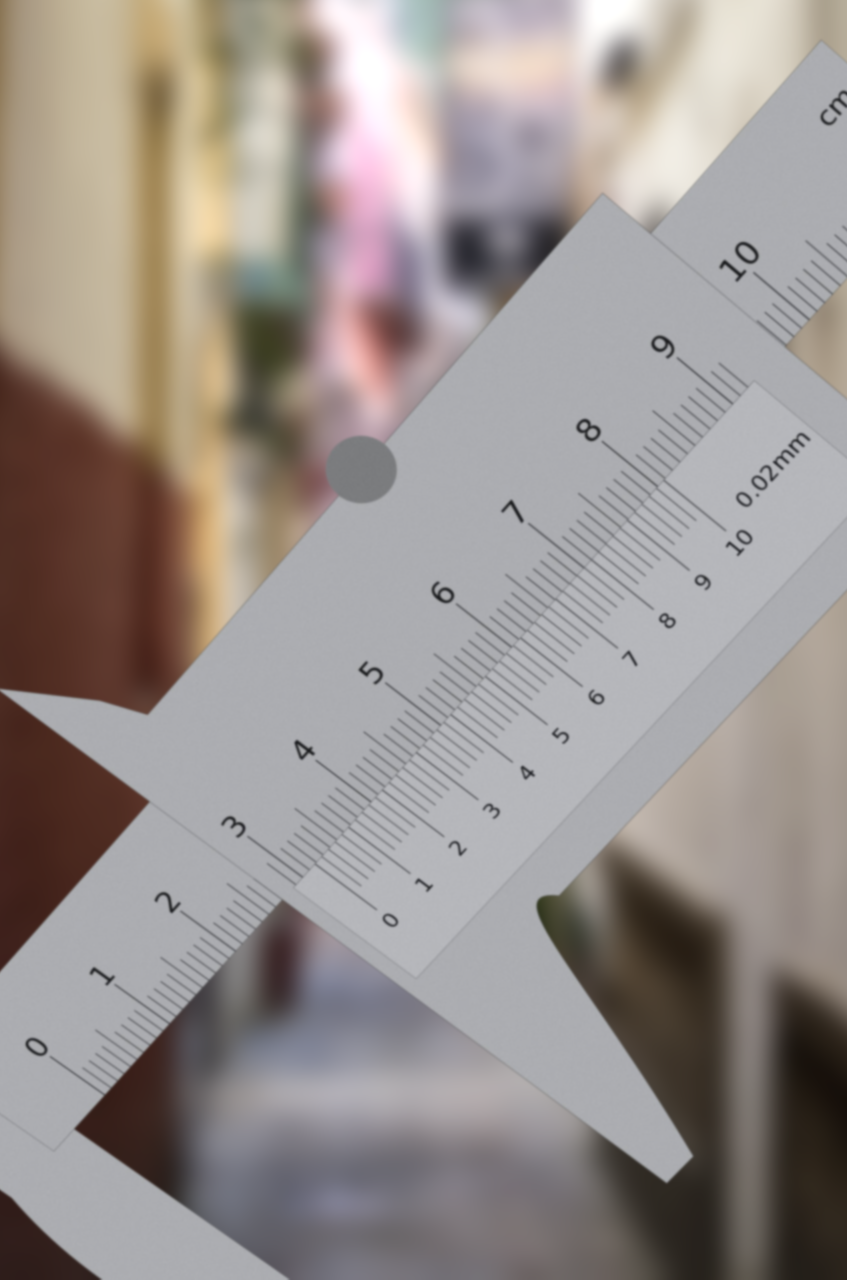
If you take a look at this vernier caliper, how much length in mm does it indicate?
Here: 31.8 mm
